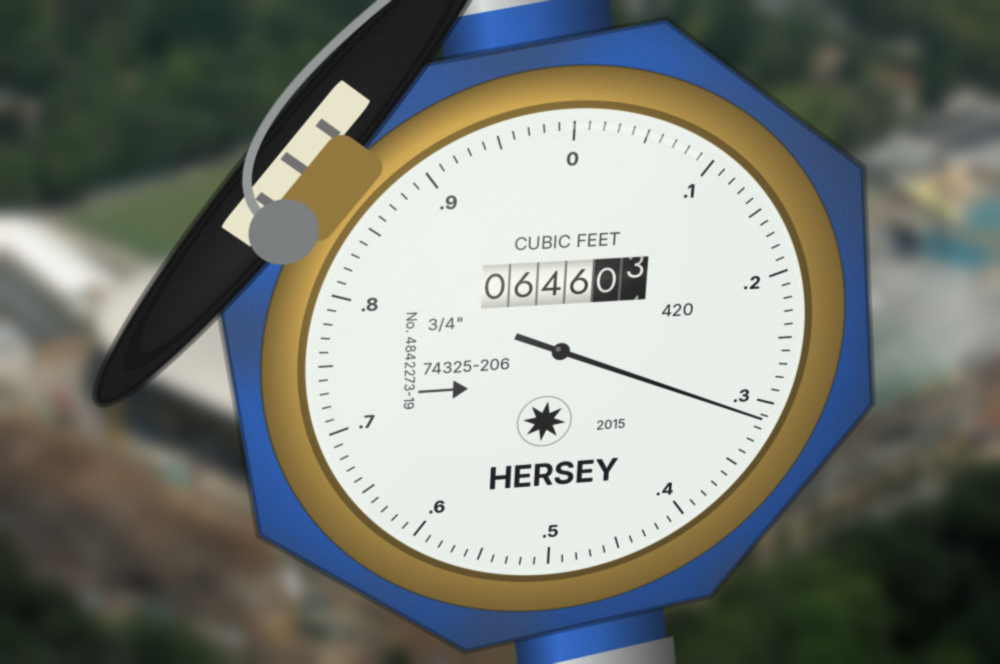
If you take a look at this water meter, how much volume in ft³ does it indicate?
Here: 64603.31 ft³
